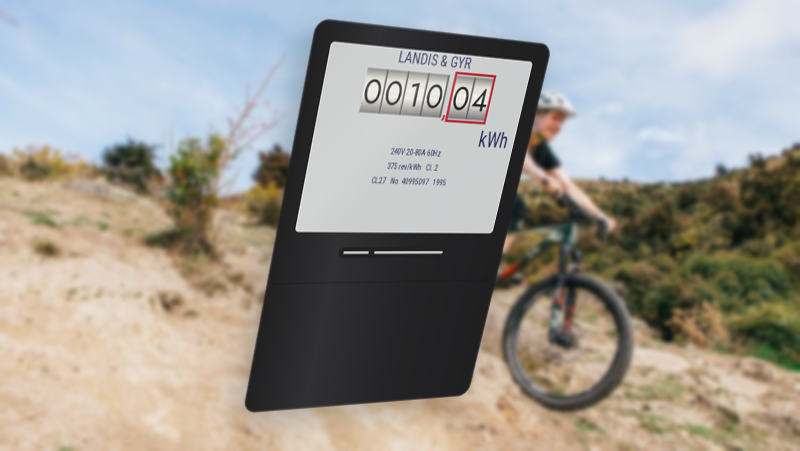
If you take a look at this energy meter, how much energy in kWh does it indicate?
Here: 10.04 kWh
